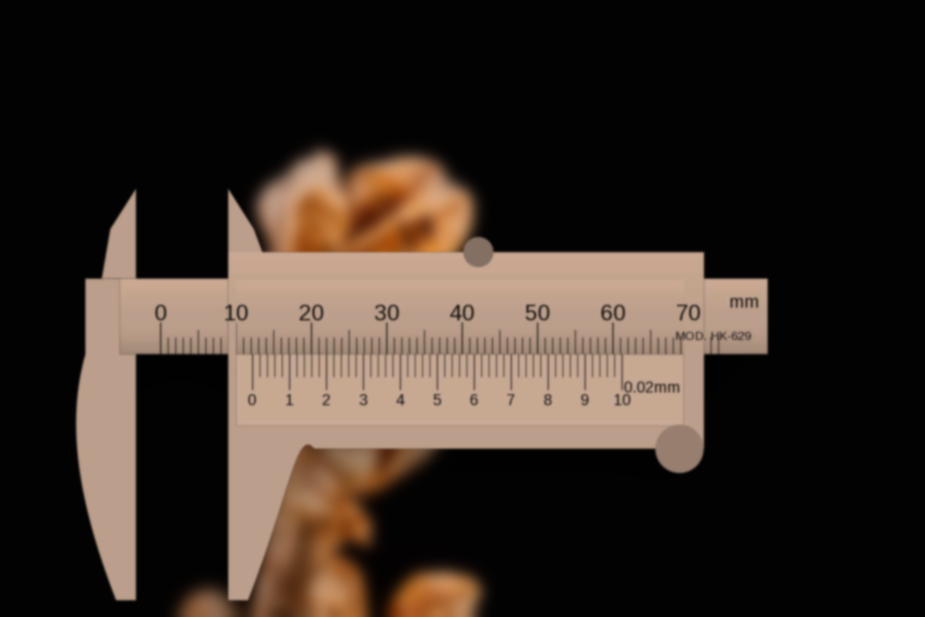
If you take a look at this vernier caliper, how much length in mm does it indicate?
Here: 12.2 mm
